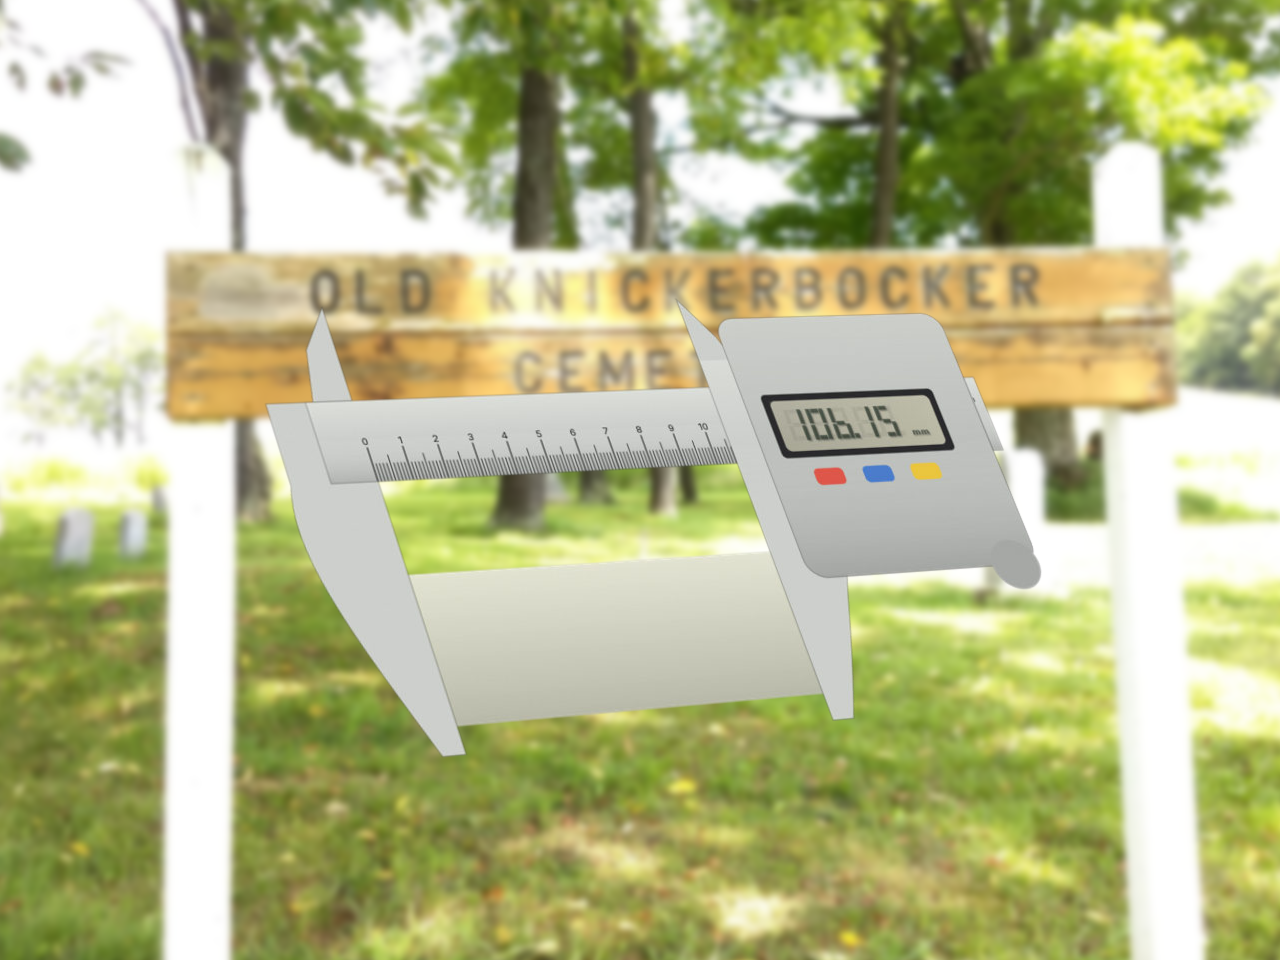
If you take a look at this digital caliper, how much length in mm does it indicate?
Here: 106.15 mm
